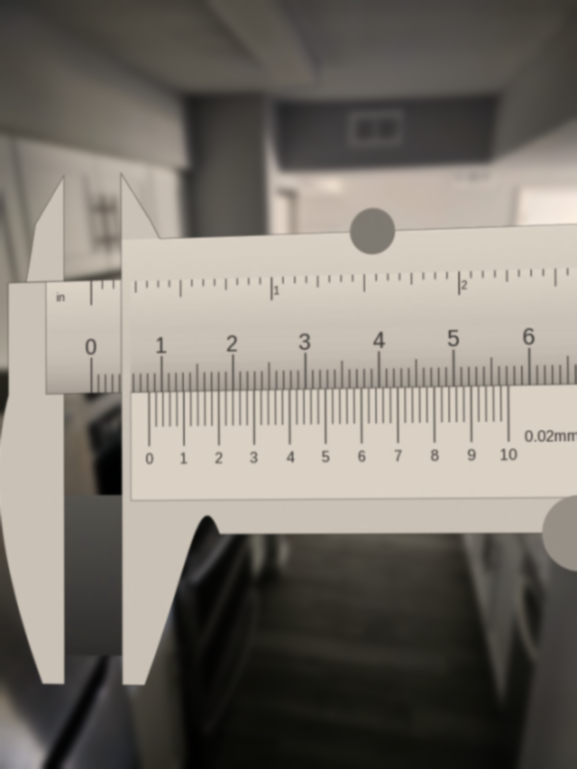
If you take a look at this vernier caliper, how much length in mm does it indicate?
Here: 8.2 mm
